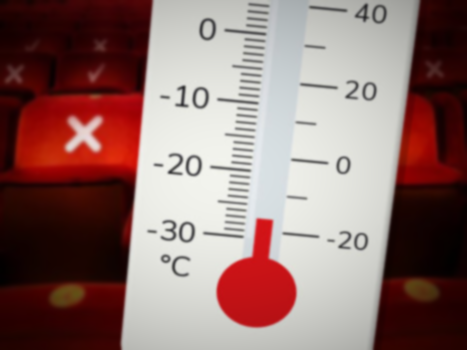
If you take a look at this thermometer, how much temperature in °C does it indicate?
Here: -27 °C
